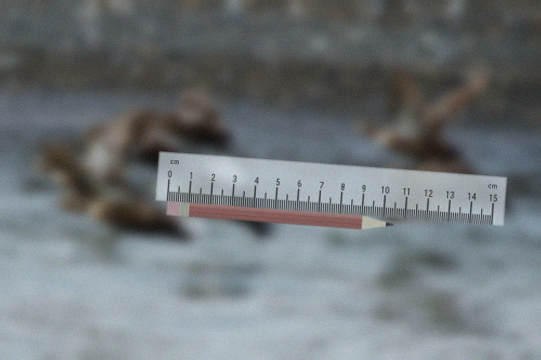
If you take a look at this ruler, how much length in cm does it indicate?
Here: 10.5 cm
